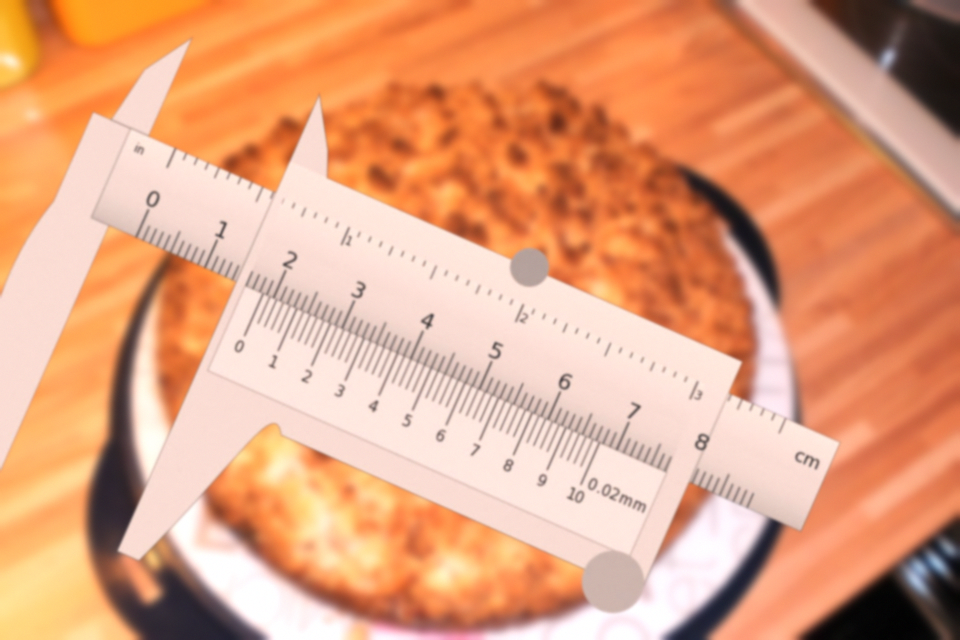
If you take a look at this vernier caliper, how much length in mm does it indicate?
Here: 18.5 mm
